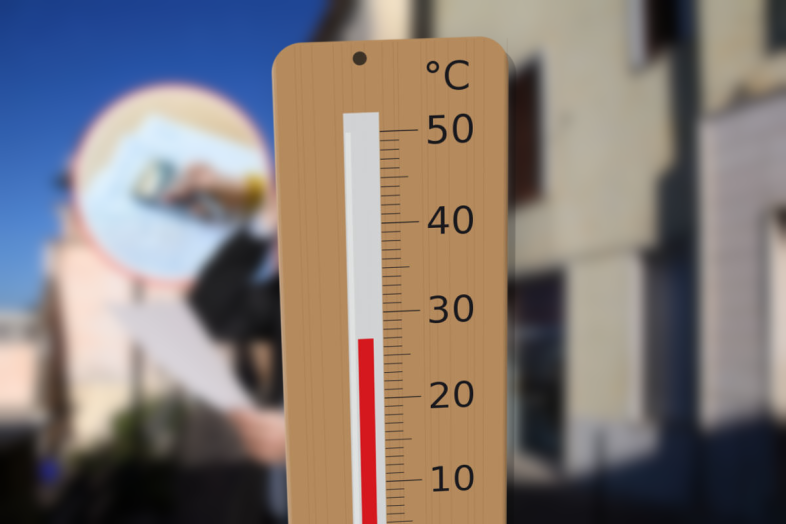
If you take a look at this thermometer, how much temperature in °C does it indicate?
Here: 27 °C
